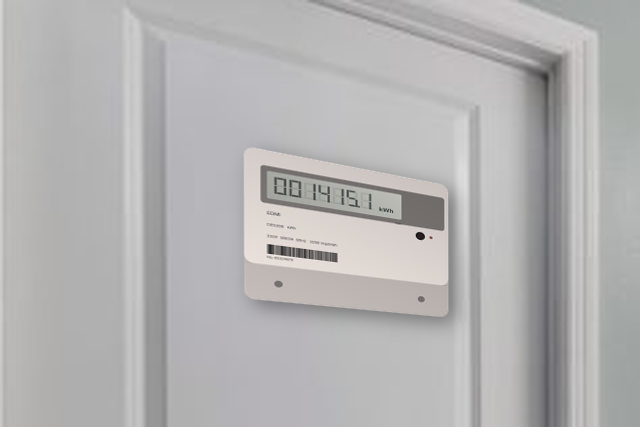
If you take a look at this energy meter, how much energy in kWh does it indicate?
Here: 1415.1 kWh
